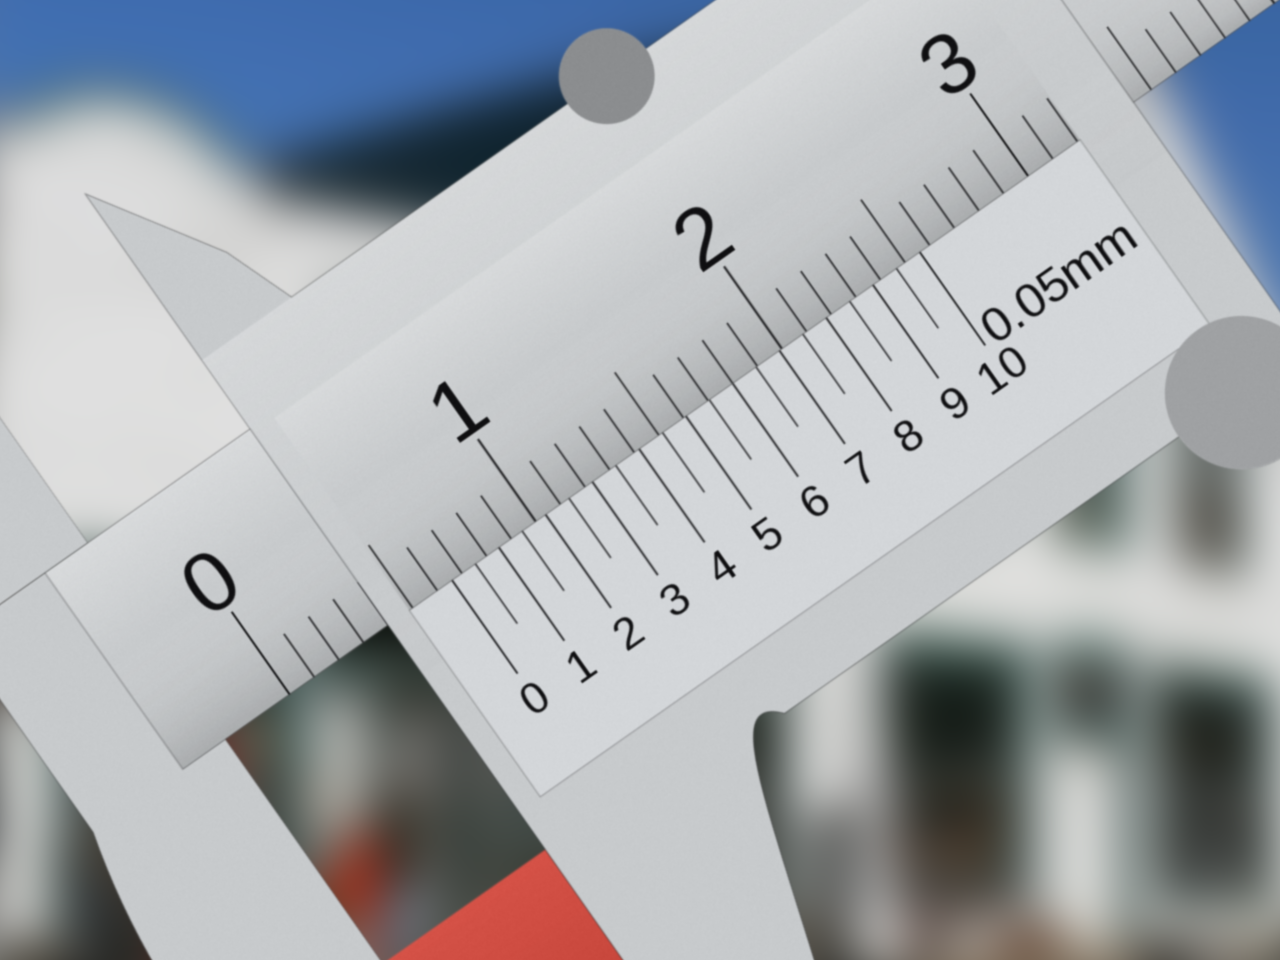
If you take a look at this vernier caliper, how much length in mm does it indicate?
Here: 6.60 mm
